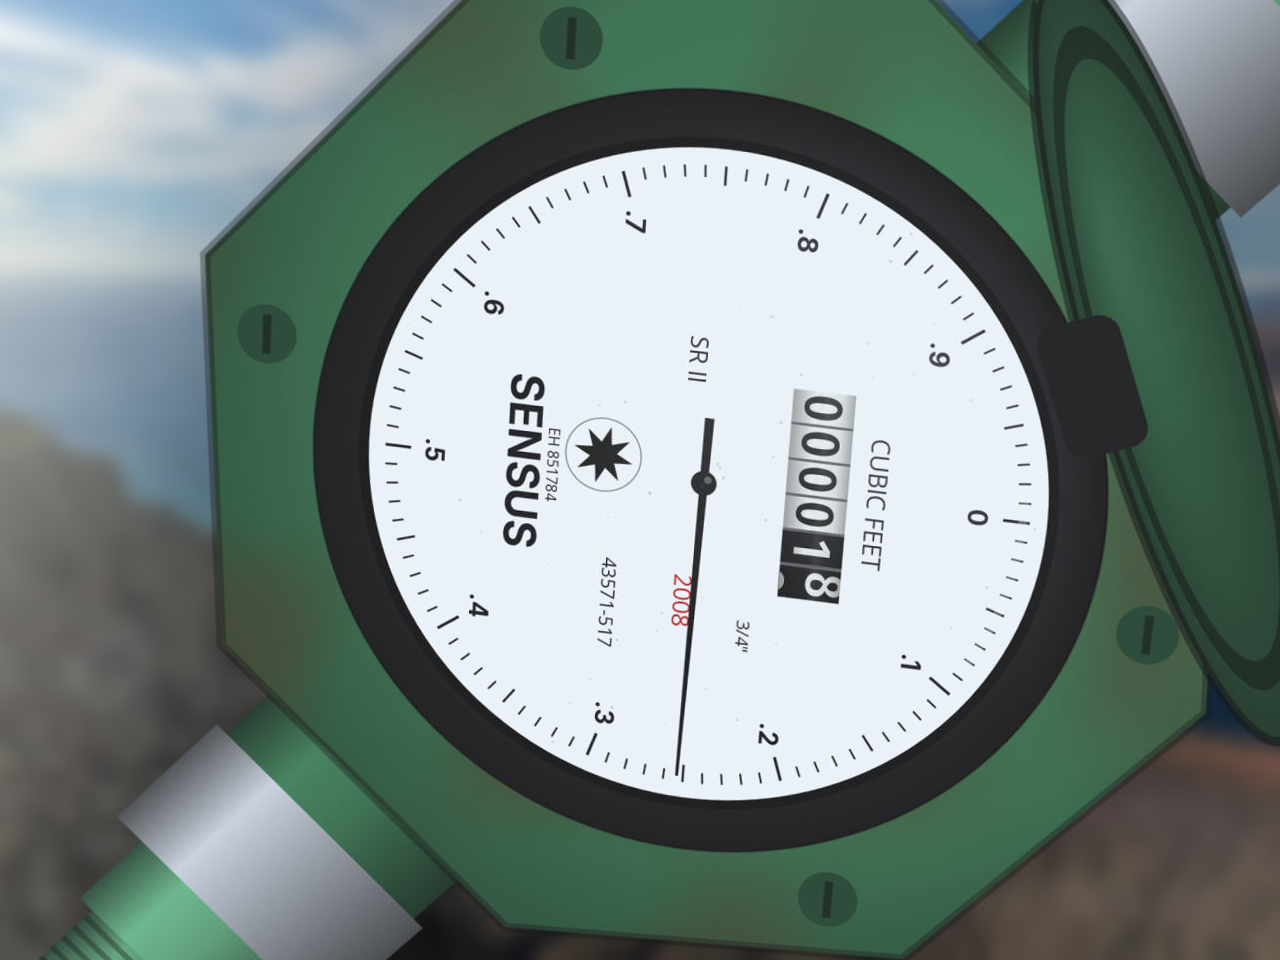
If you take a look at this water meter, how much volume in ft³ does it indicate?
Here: 18.25 ft³
